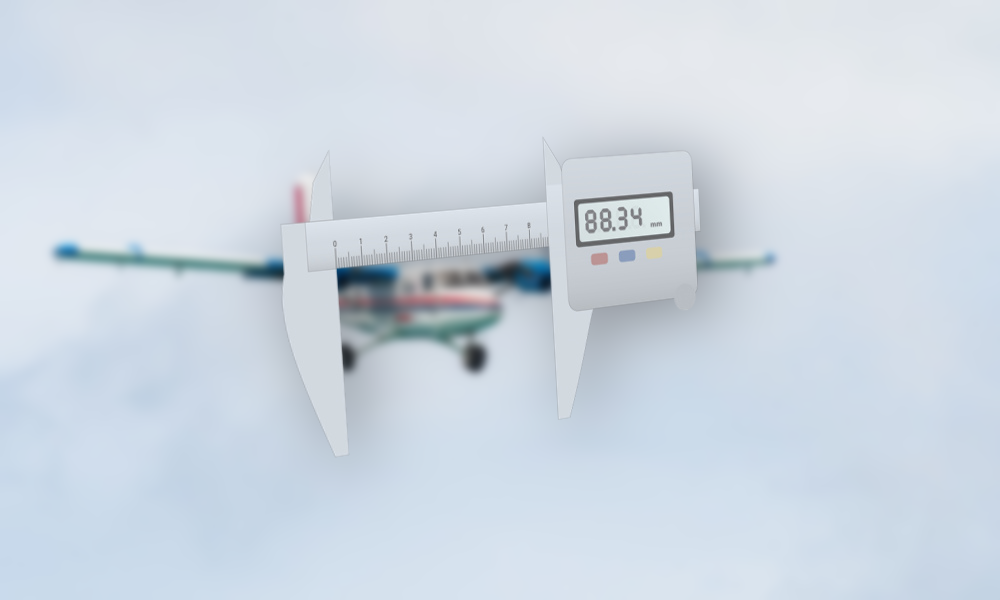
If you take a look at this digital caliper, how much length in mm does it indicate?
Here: 88.34 mm
